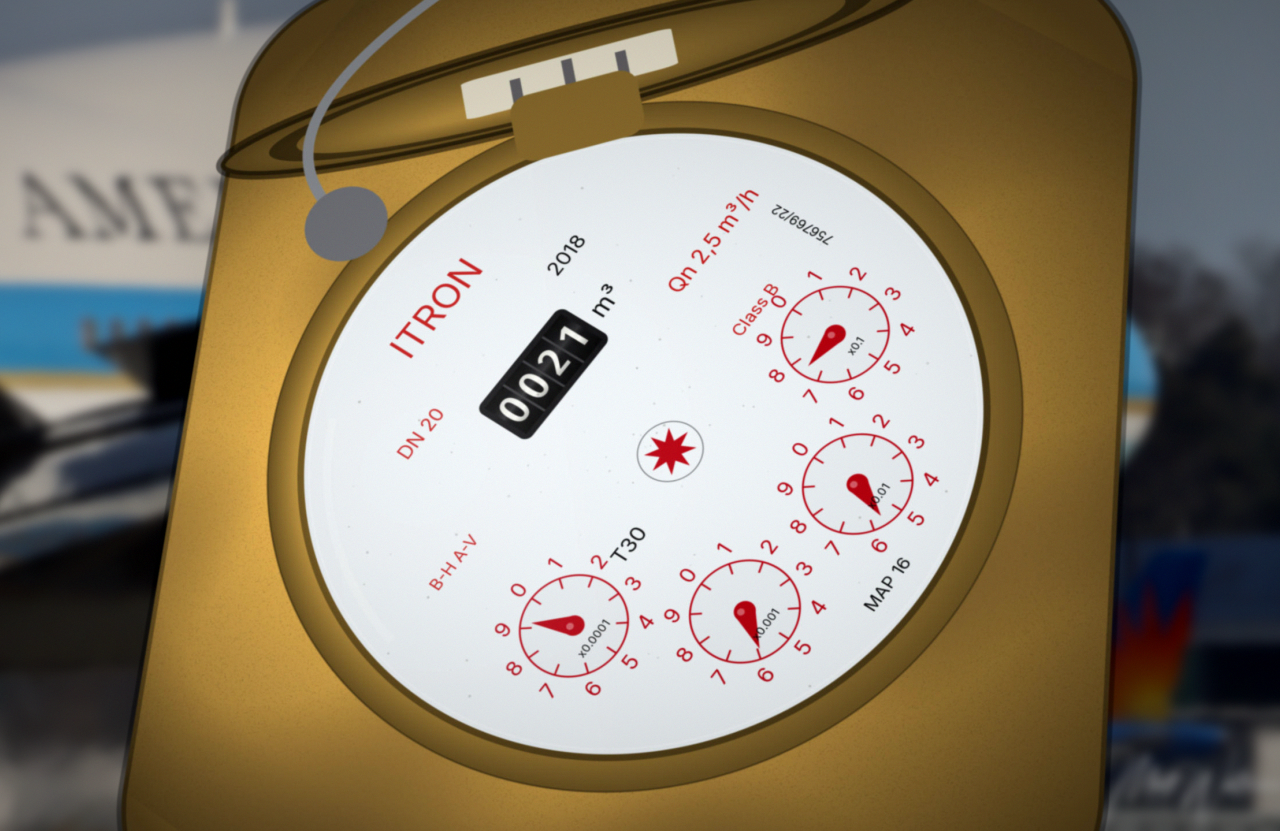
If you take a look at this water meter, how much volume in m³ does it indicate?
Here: 21.7559 m³
